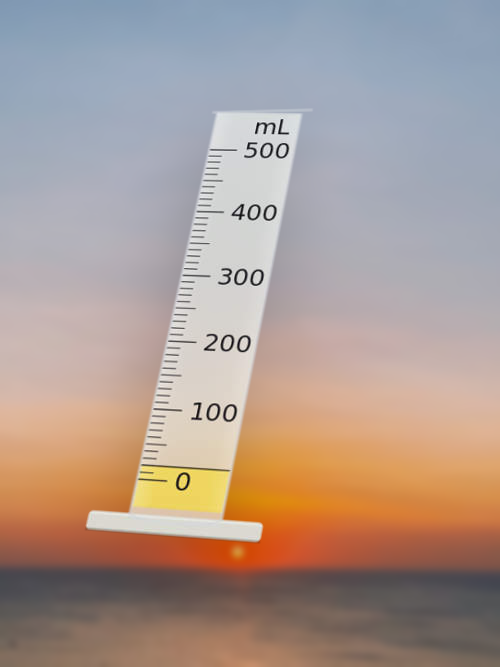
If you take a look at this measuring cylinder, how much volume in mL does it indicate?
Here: 20 mL
